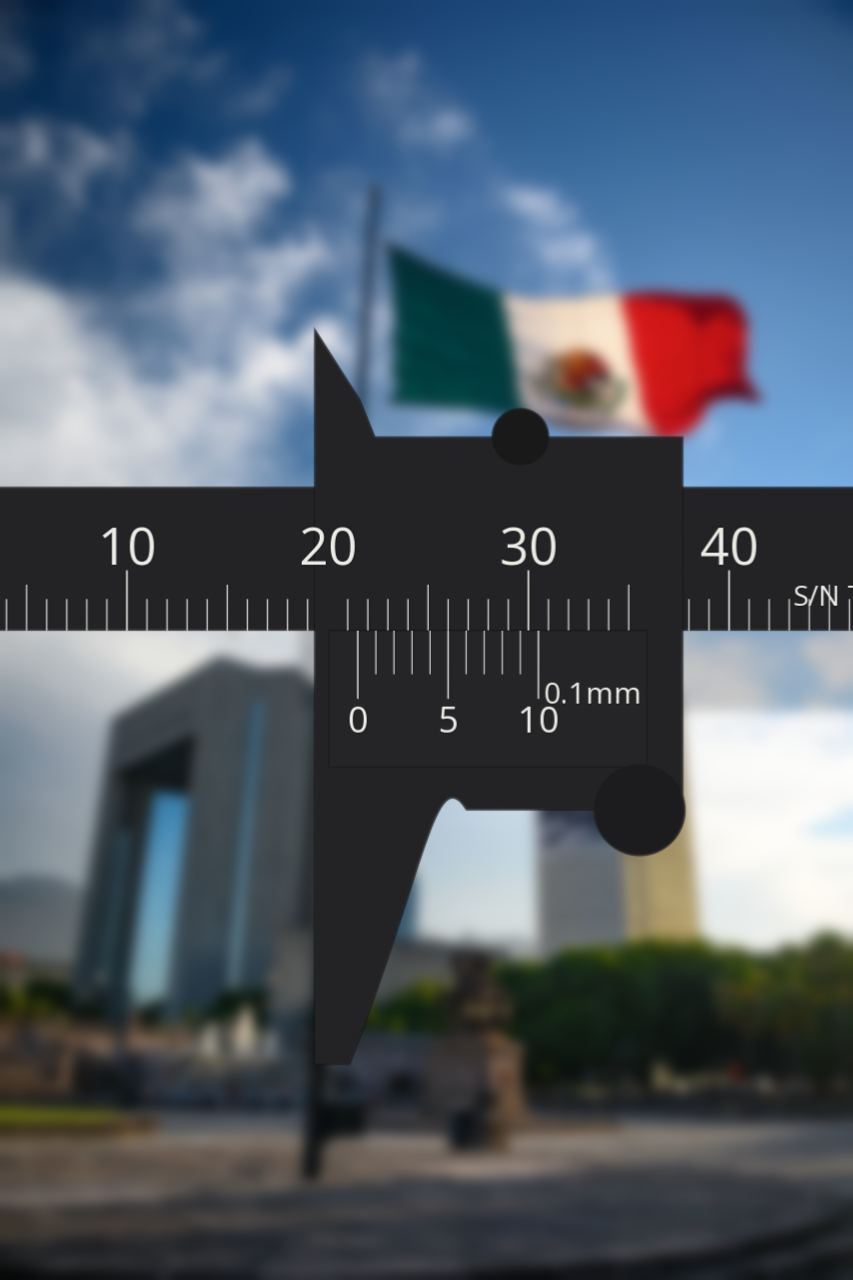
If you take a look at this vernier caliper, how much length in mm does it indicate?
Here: 21.5 mm
